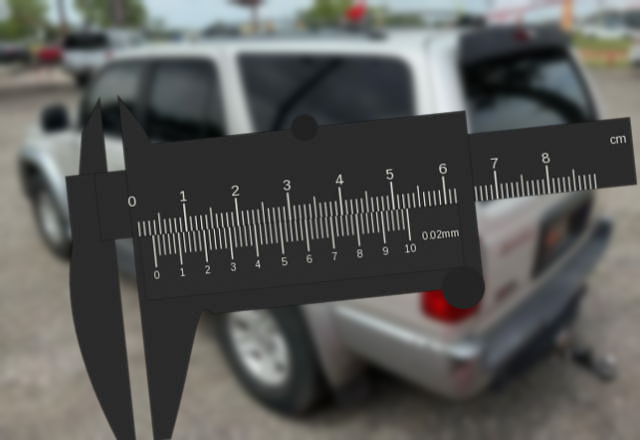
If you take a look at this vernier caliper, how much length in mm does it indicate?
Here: 3.5 mm
